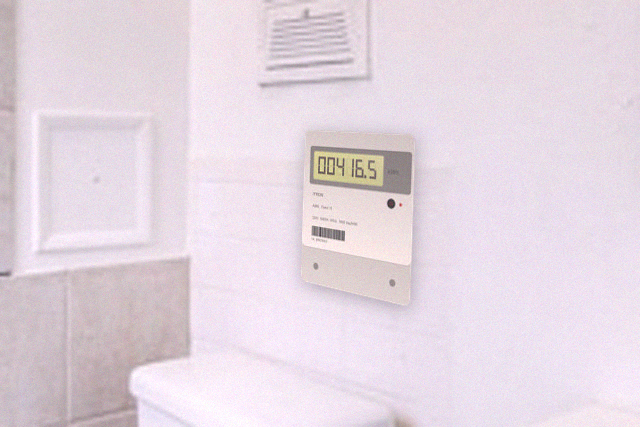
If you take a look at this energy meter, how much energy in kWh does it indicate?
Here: 416.5 kWh
